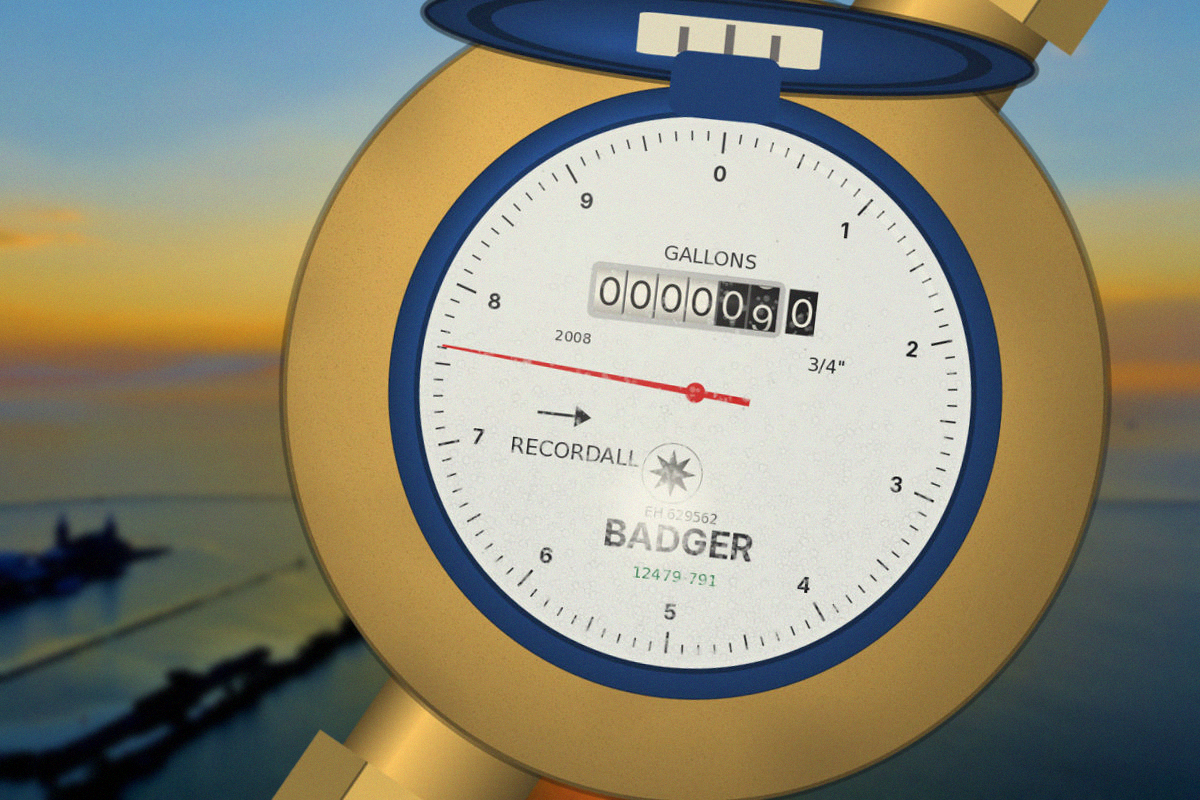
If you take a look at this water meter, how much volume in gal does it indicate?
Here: 87.6 gal
